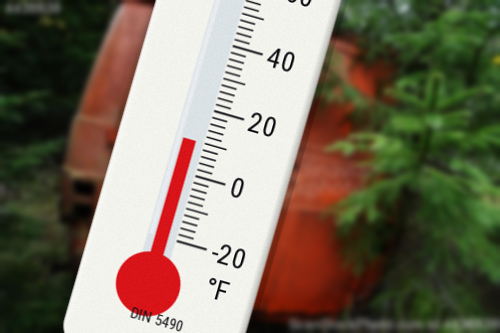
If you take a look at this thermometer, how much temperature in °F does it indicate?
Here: 10 °F
